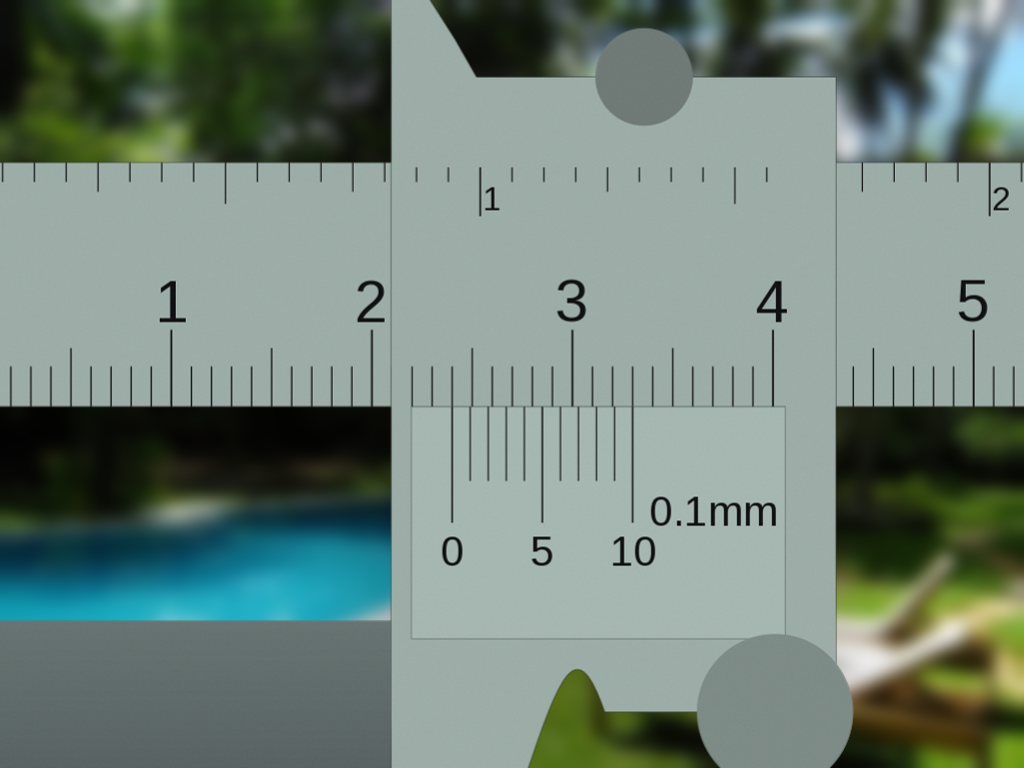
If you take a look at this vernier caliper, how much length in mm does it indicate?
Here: 24.0 mm
